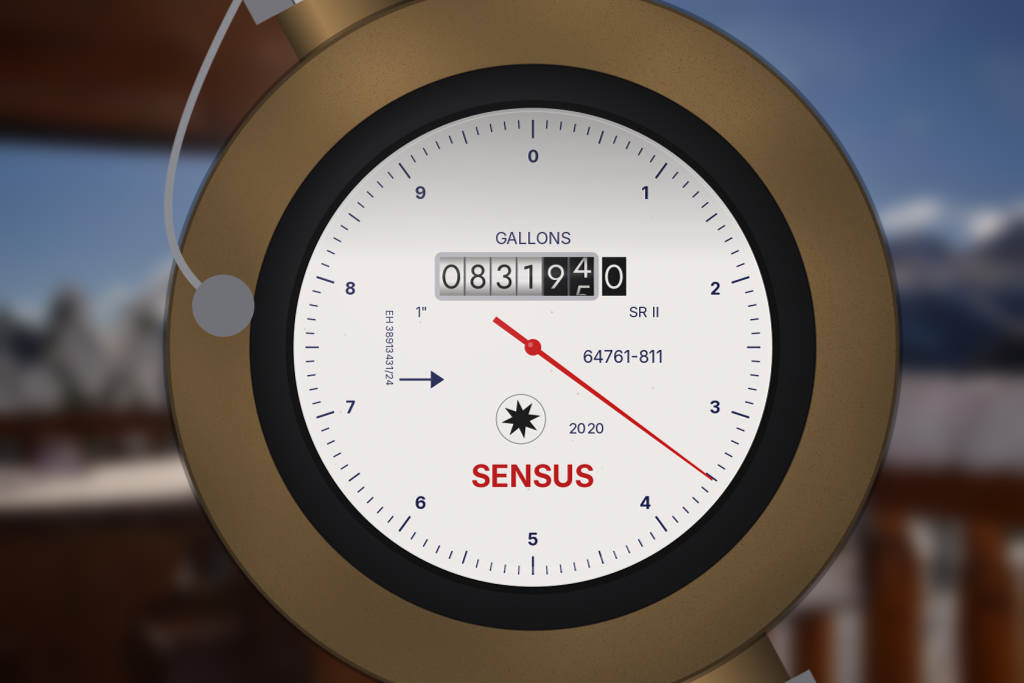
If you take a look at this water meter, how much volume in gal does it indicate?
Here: 831943.5 gal
